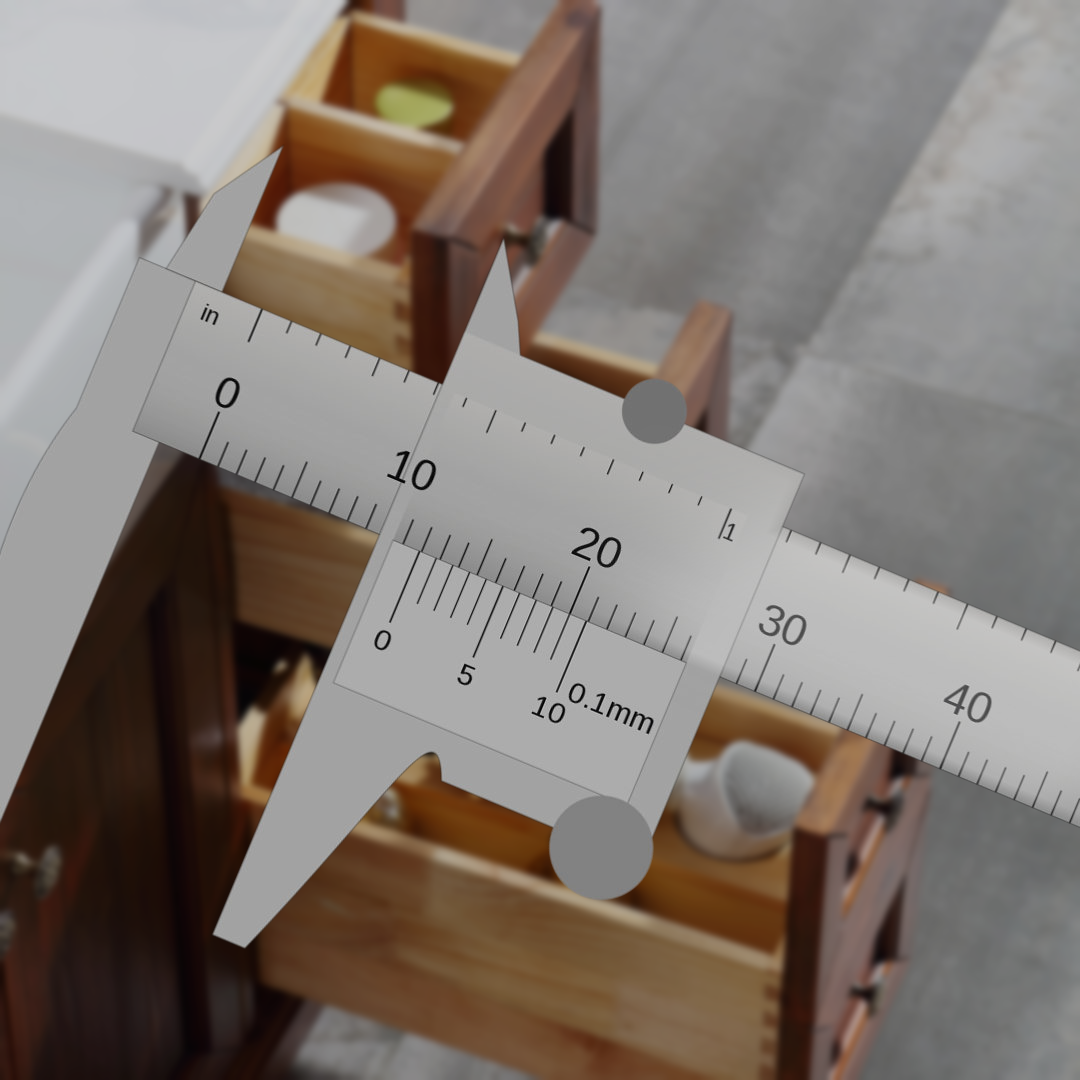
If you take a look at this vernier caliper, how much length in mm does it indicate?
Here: 11.9 mm
